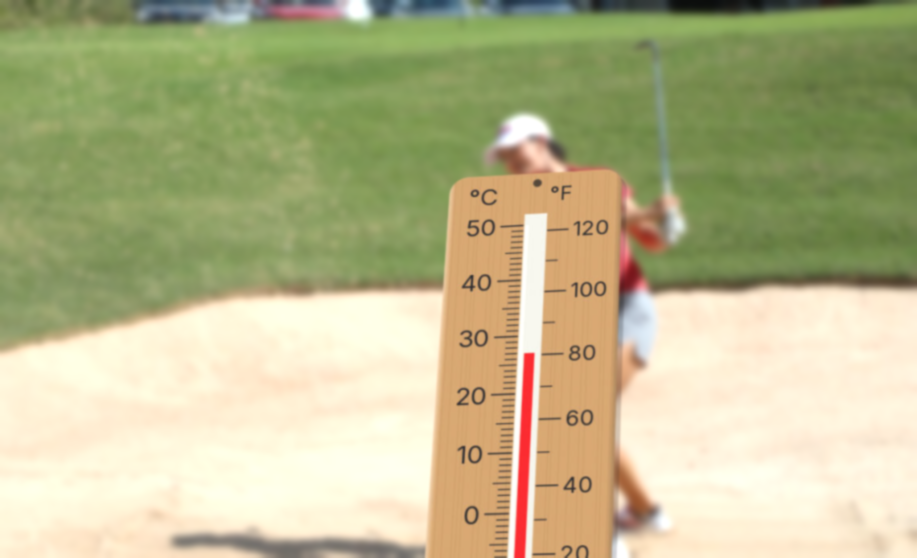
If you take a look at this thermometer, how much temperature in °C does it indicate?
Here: 27 °C
